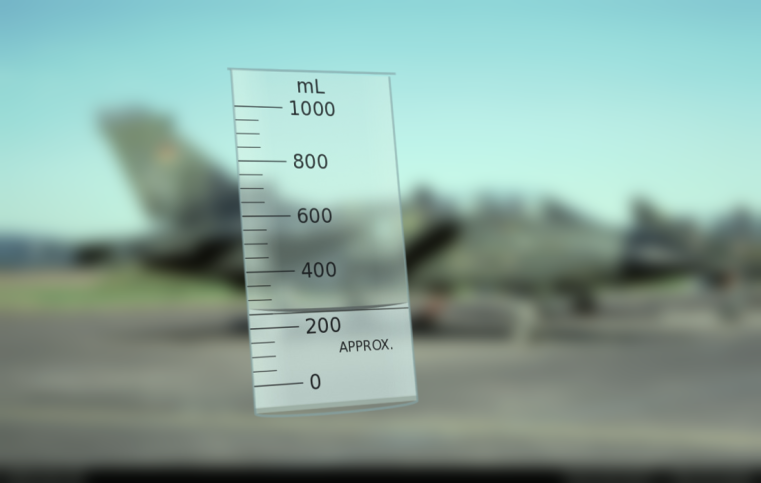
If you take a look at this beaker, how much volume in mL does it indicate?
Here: 250 mL
